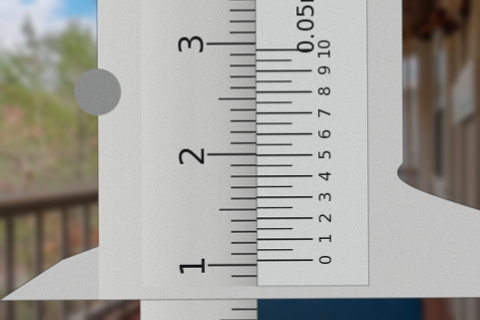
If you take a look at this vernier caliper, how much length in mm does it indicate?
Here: 10.4 mm
